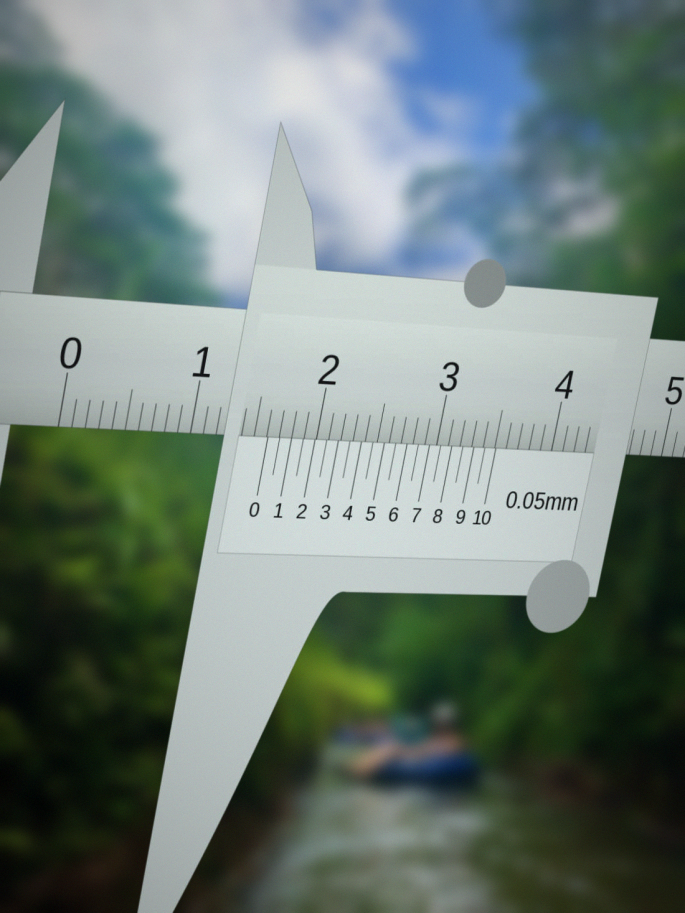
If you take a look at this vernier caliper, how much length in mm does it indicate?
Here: 16.1 mm
